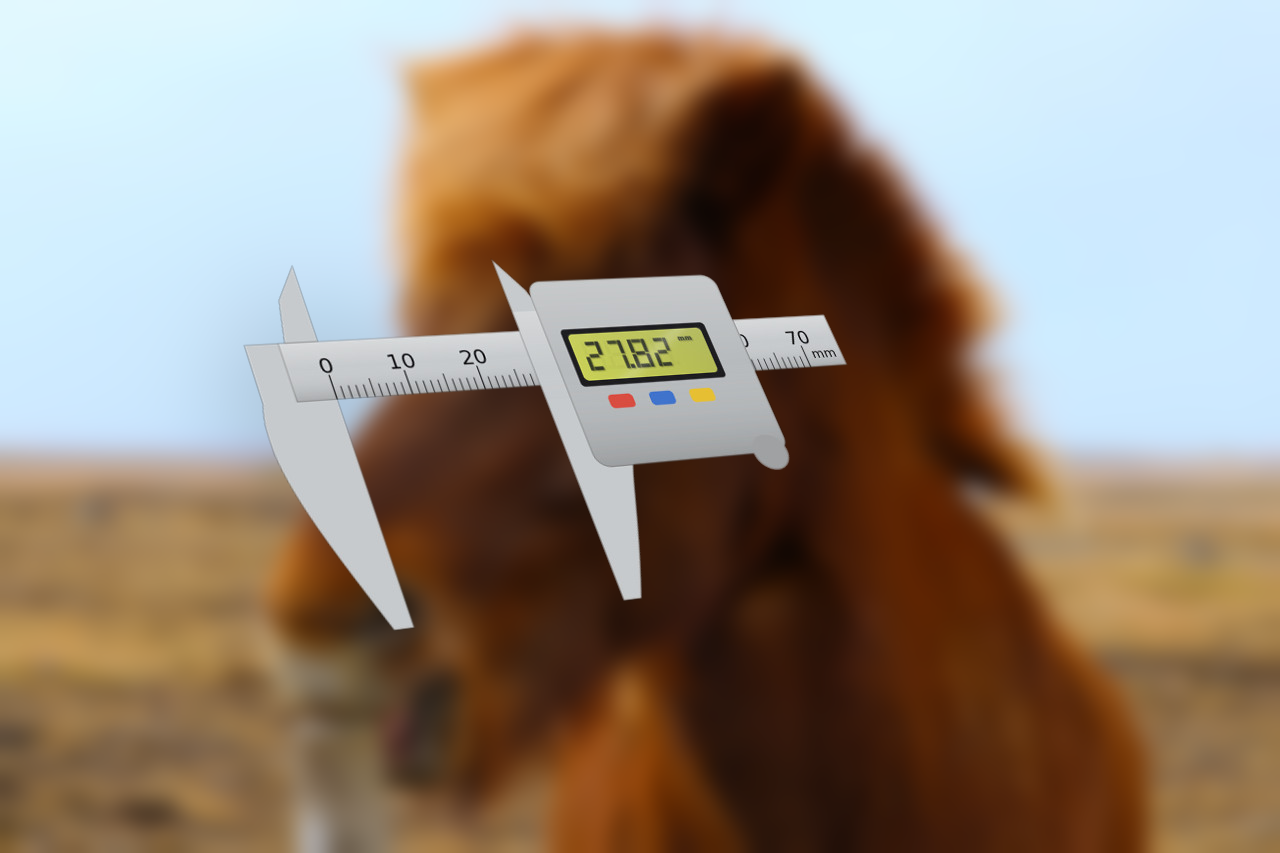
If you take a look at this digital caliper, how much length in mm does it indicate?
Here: 27.82 mm
